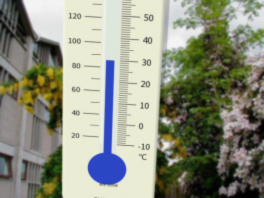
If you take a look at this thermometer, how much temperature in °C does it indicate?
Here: 30 °C
